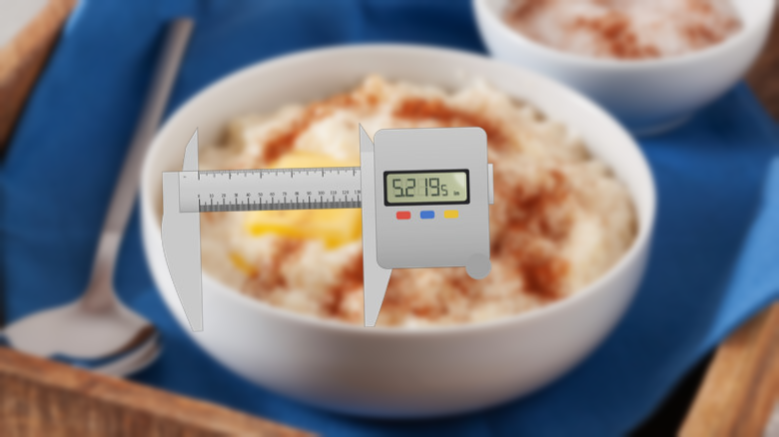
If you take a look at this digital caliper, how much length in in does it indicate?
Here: 5.2195 in
